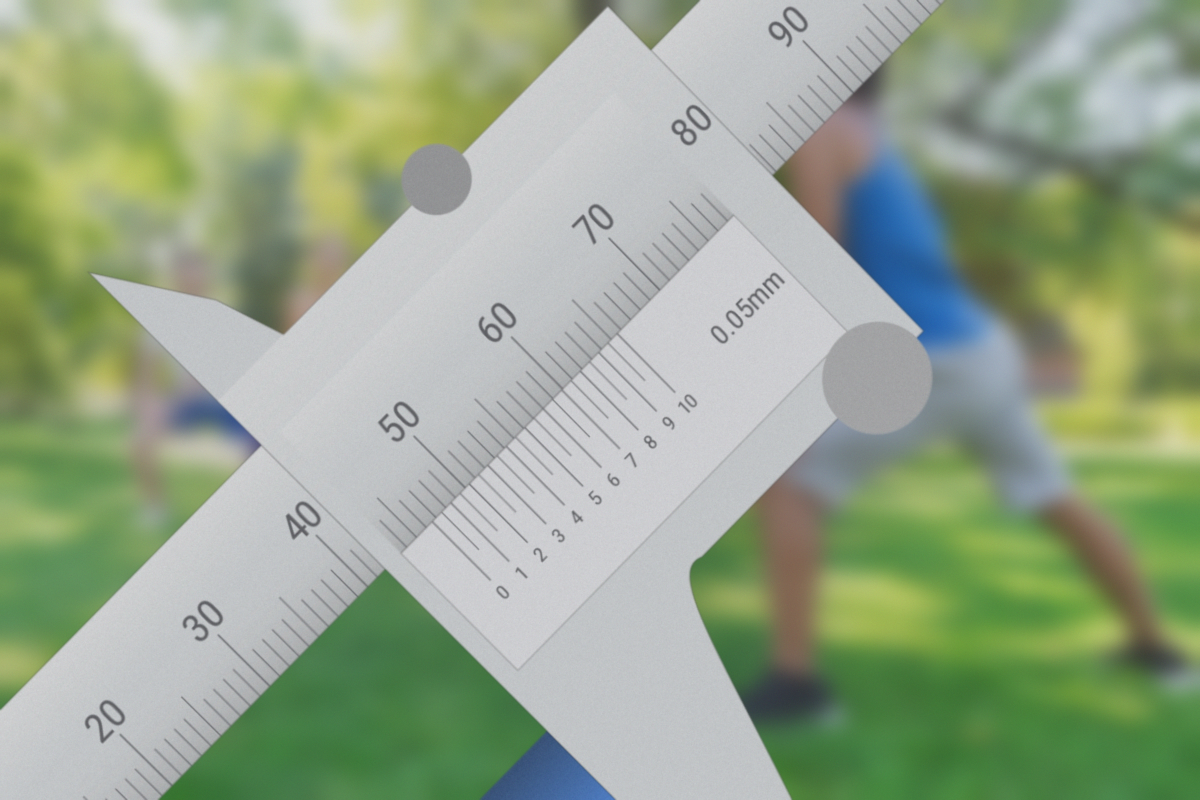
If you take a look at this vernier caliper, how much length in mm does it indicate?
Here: 46.6 mm
